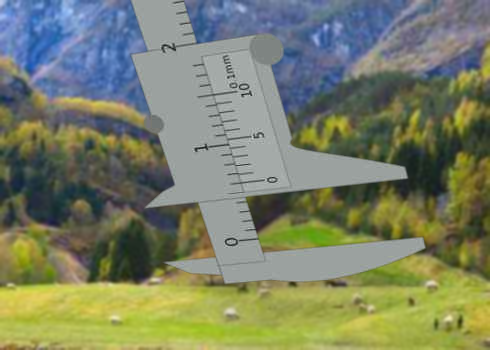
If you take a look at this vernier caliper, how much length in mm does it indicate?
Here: 6.0 mm
